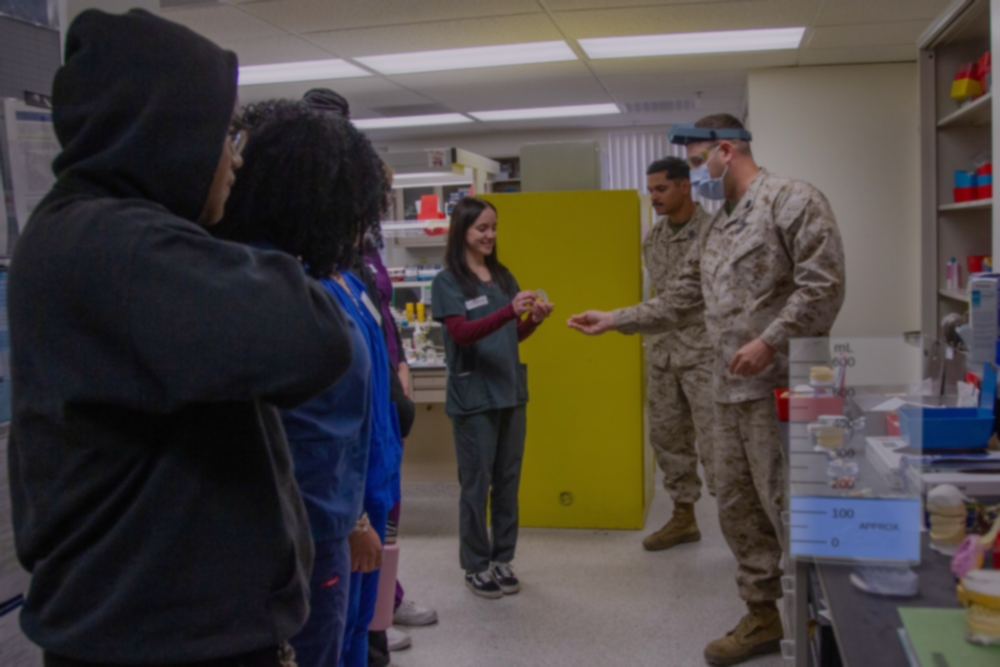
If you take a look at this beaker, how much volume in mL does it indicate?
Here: 150 mL
